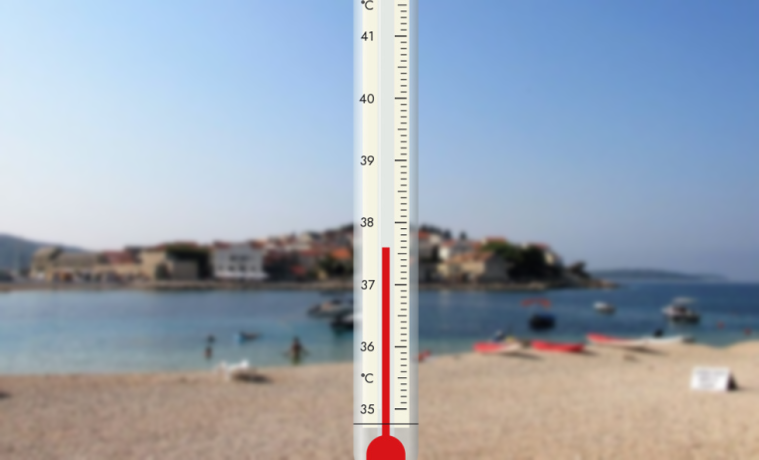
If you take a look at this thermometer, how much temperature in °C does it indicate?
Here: 37.6 °C
